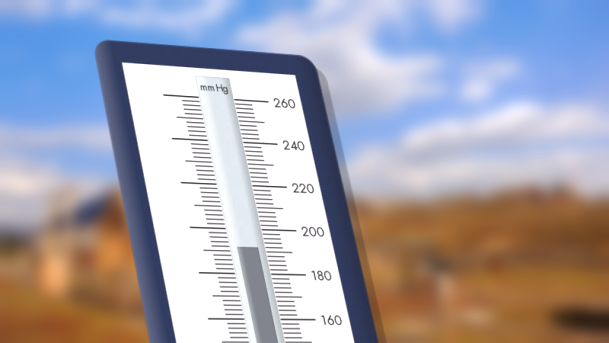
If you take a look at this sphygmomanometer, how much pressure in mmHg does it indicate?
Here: 192 mmHg
